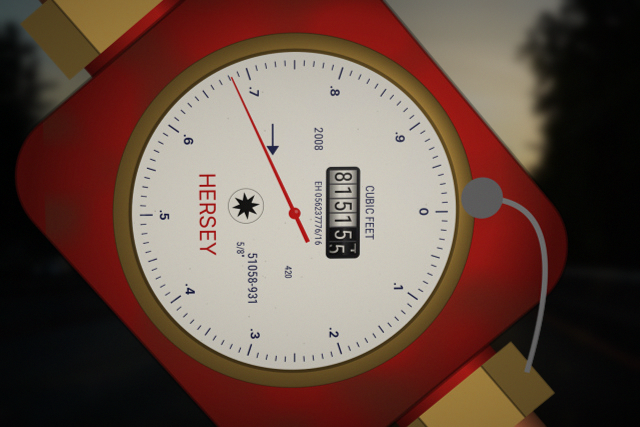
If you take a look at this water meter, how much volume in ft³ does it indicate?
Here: 815154.68 ft³
